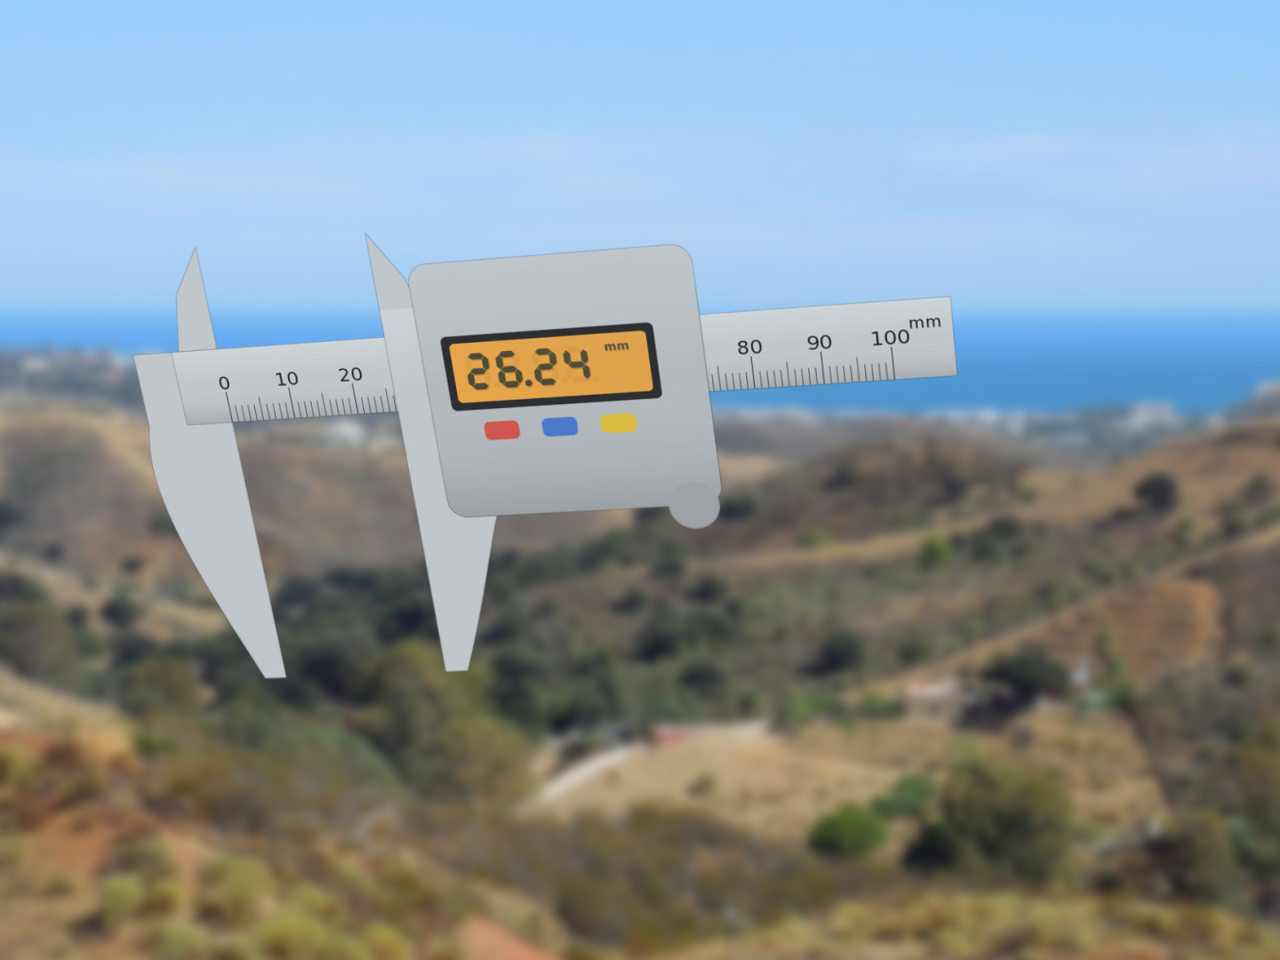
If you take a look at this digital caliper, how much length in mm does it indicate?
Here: 26.24 mm
